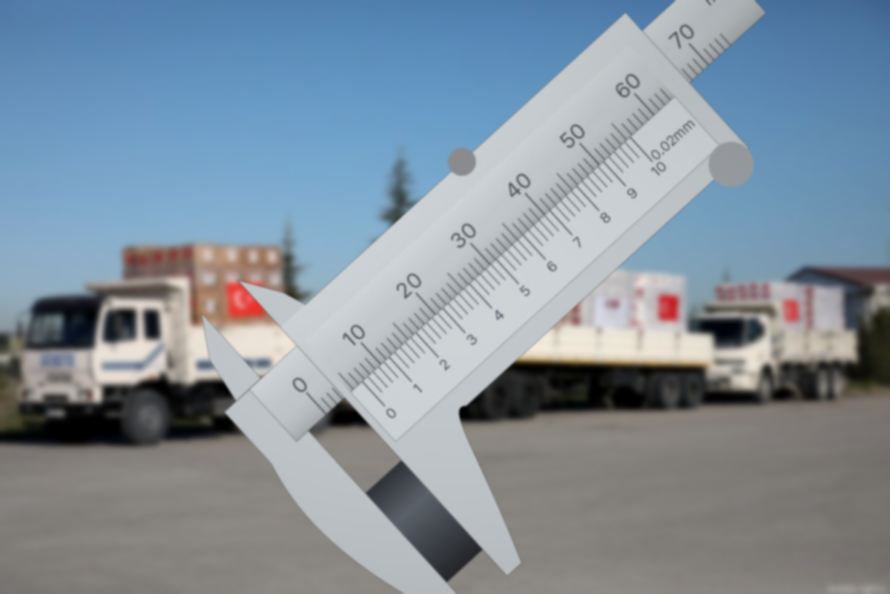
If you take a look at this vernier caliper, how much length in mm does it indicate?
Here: 6.6 mm
